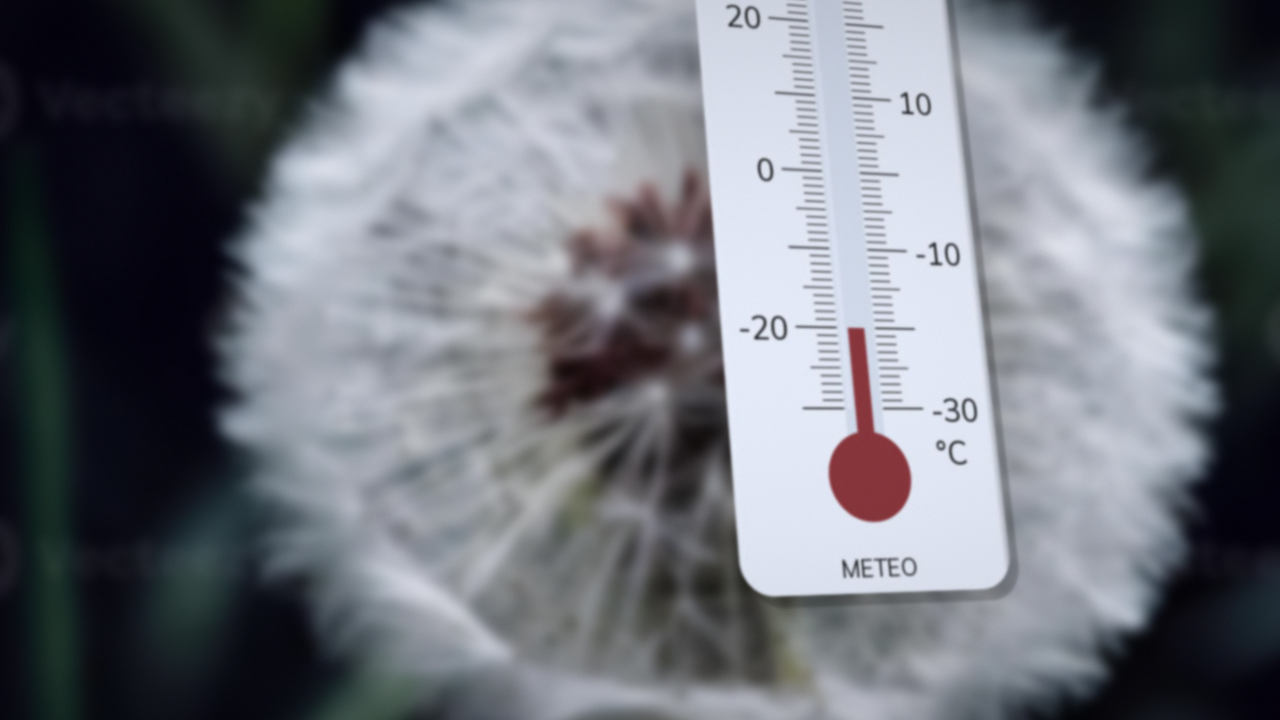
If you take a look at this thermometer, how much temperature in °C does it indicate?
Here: -20 °C
